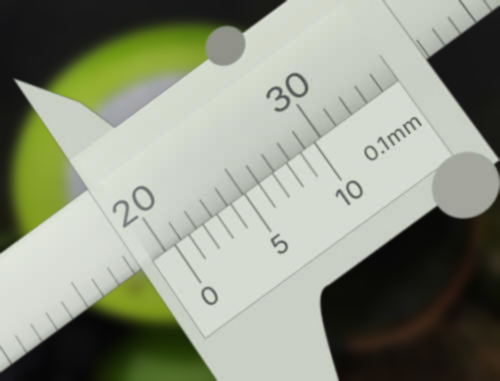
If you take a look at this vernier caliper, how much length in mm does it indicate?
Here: 20.6 mm
